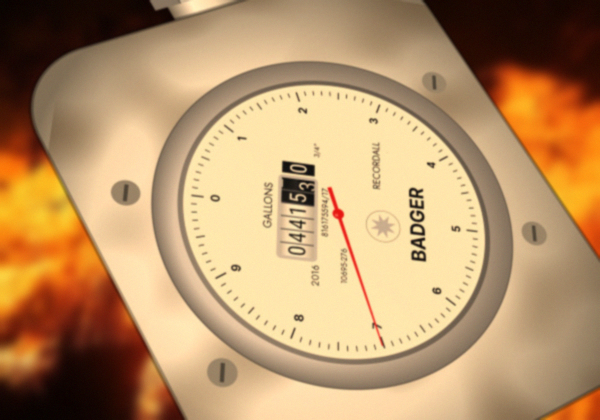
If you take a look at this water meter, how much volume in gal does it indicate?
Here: 441527.0 gal
